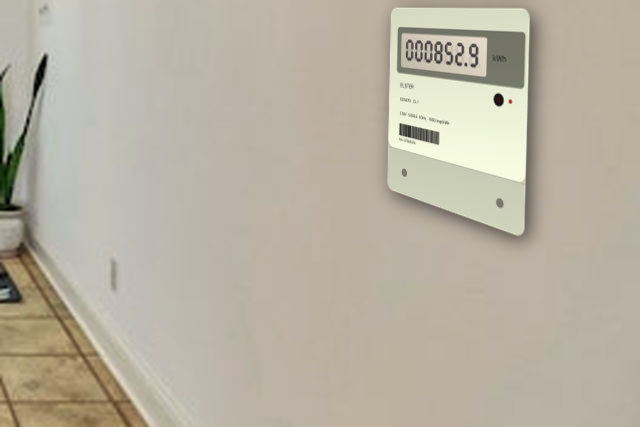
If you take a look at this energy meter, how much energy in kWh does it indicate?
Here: 852.9 kWh
